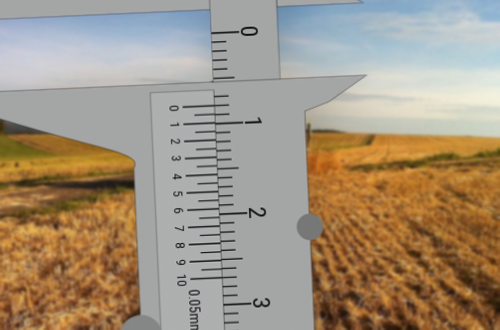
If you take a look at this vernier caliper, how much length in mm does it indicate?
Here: 8.0 mm
